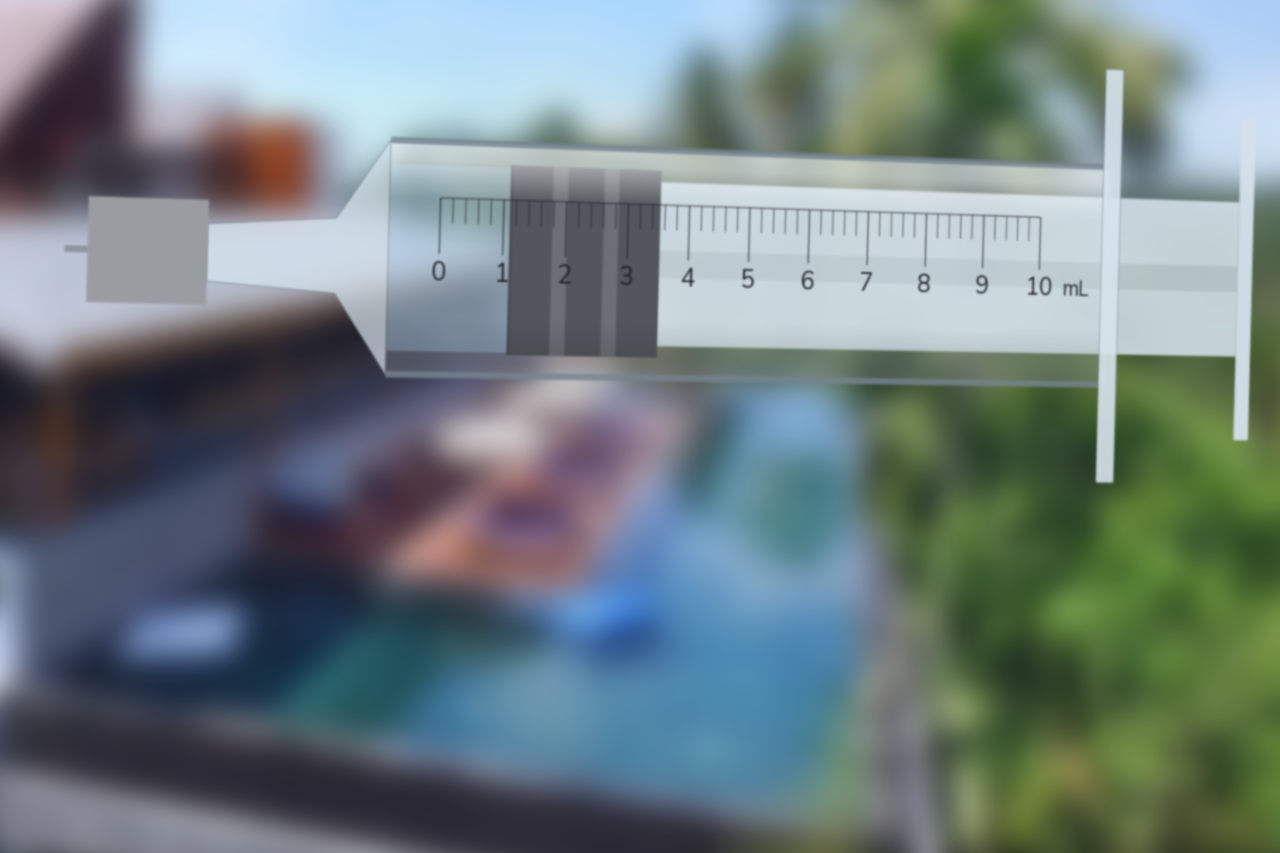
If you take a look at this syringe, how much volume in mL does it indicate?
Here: 1.1 mL
